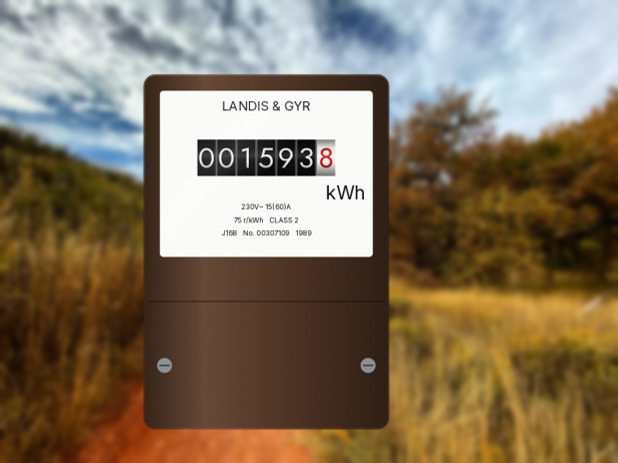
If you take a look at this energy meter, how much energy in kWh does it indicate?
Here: 1593.8 kWh
